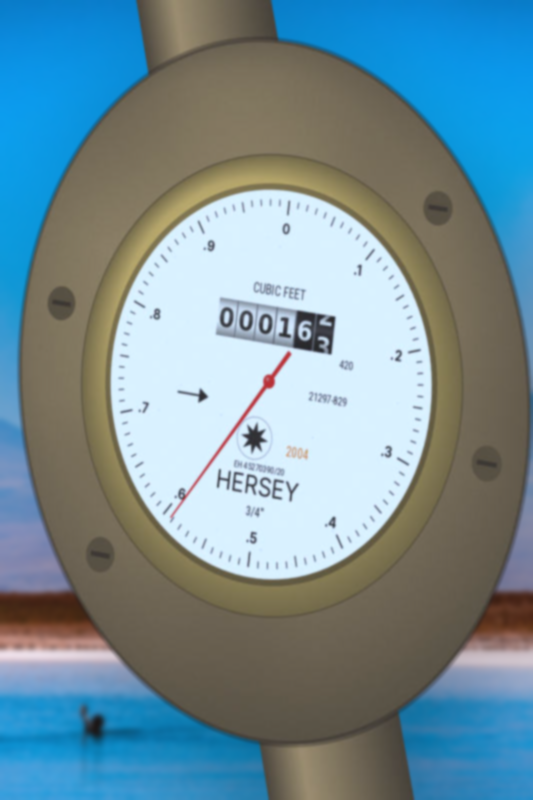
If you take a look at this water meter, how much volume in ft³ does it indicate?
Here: 162.59 ft³
